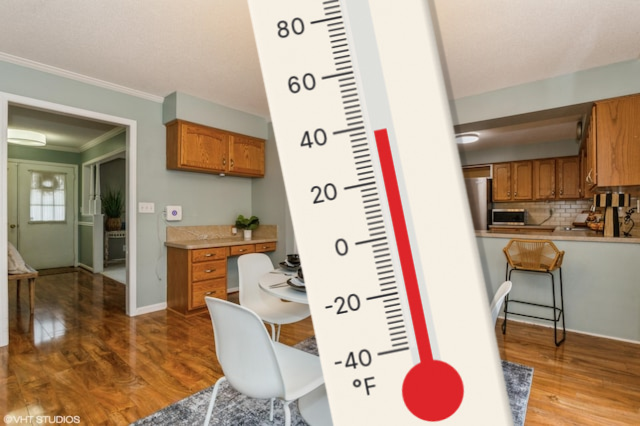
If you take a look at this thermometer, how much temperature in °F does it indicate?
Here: 38 °F
